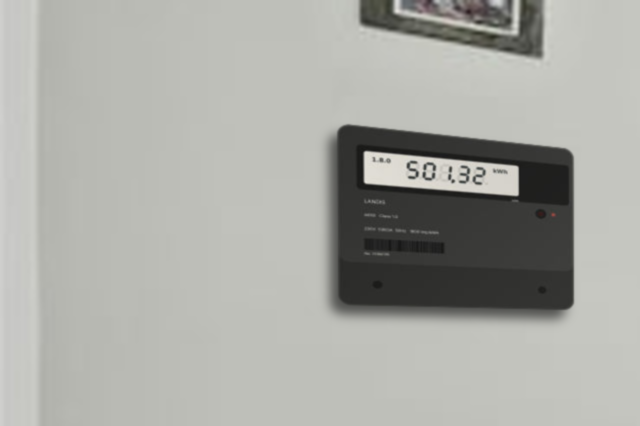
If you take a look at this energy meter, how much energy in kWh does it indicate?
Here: 501.32 kWh
